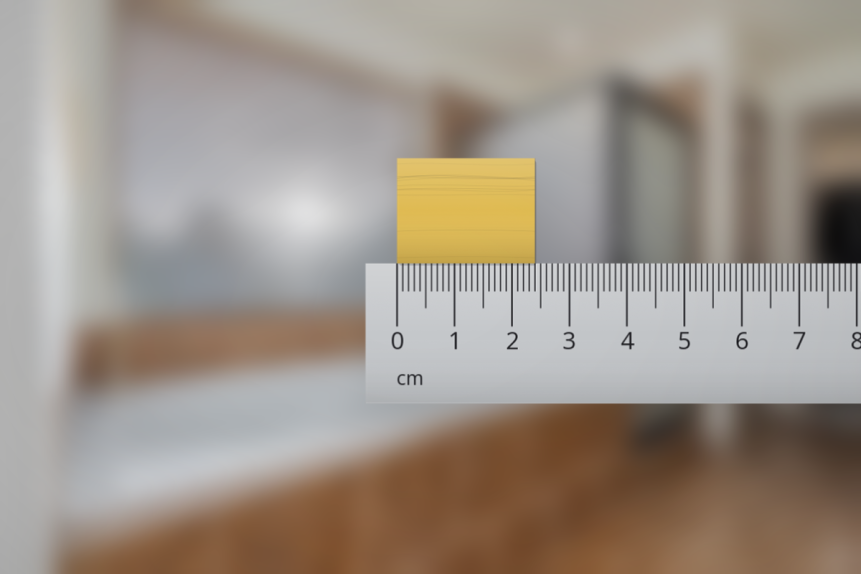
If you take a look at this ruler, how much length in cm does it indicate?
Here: 2.4 cm
